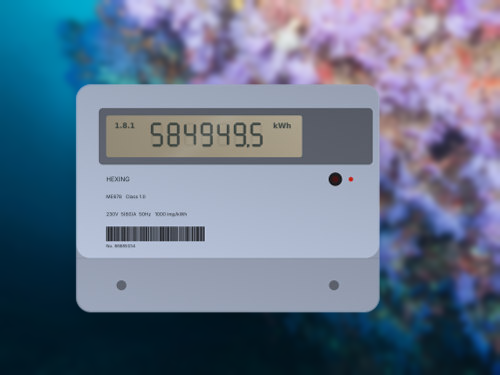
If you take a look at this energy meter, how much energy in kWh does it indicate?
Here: 584949.5 kWh
